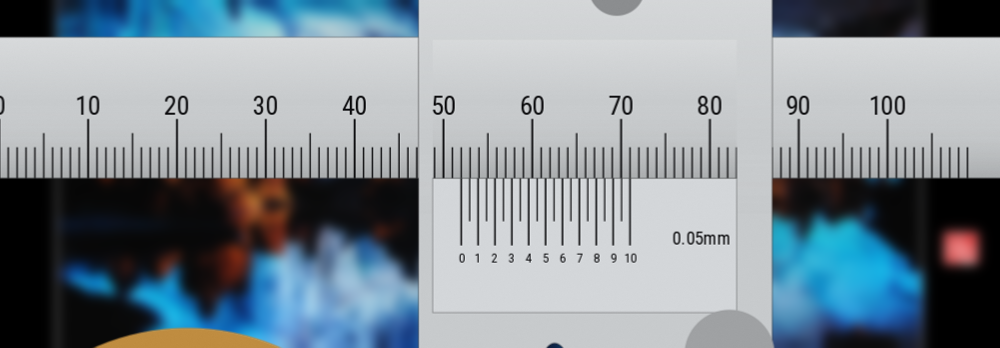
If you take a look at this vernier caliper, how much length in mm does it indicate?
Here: 52.0 mm
